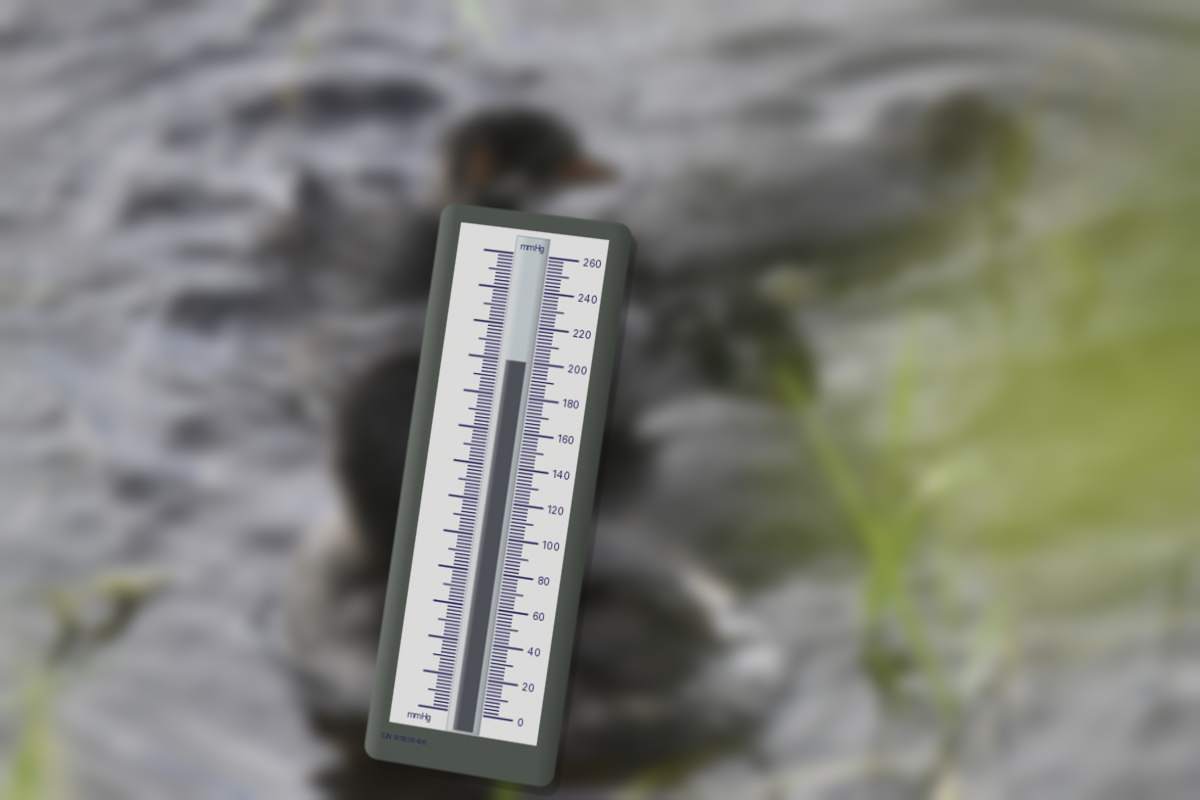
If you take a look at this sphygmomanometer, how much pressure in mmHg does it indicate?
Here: 200 mmHg
